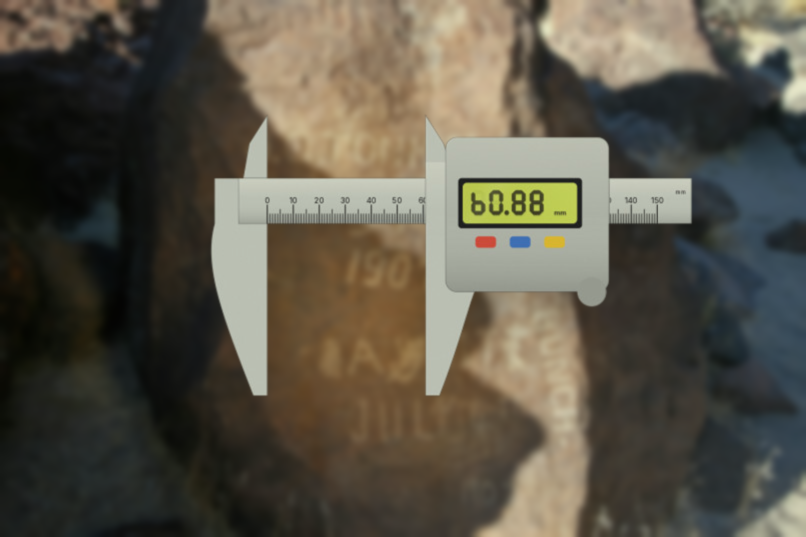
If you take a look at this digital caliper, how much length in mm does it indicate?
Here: 60.88 mm
